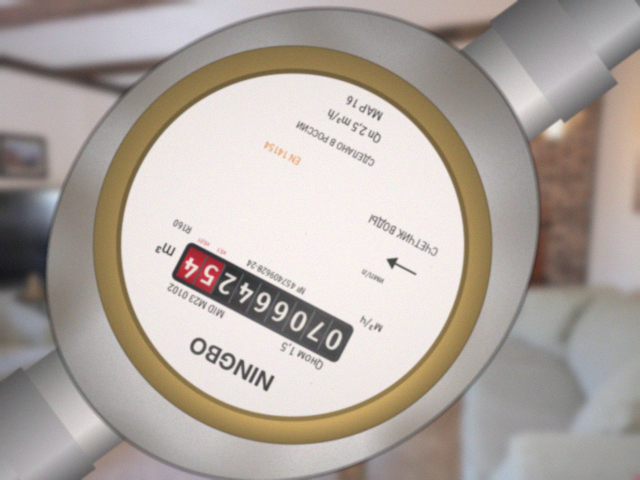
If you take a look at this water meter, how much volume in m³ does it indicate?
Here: 706642.54 m³
